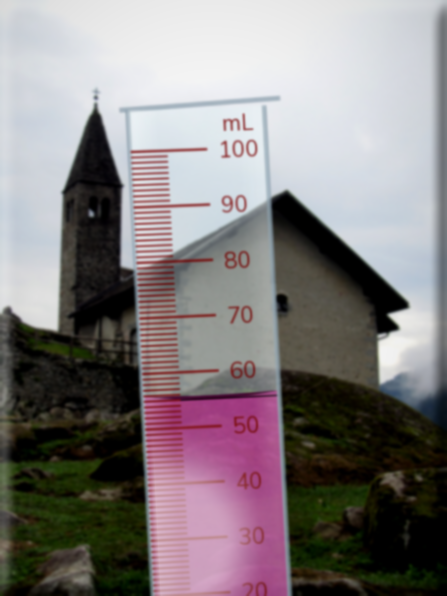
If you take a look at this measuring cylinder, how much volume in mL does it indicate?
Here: 55 mL
